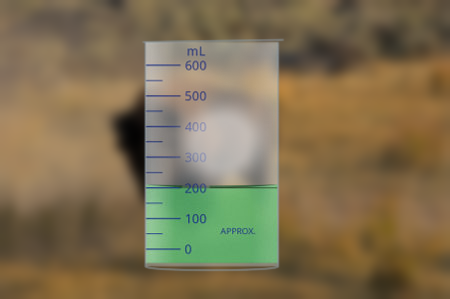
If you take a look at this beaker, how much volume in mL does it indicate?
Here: 200 mL
